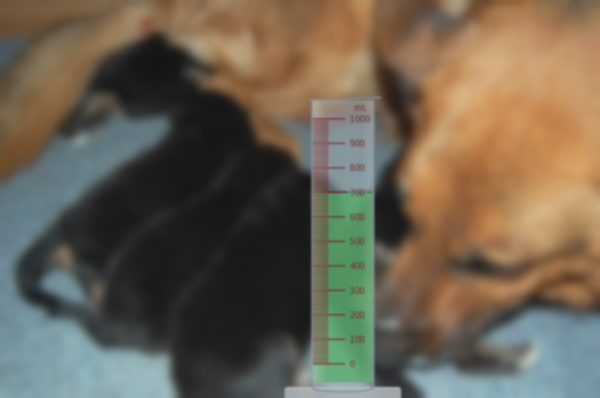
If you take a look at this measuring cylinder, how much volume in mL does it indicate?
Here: 700 mL
